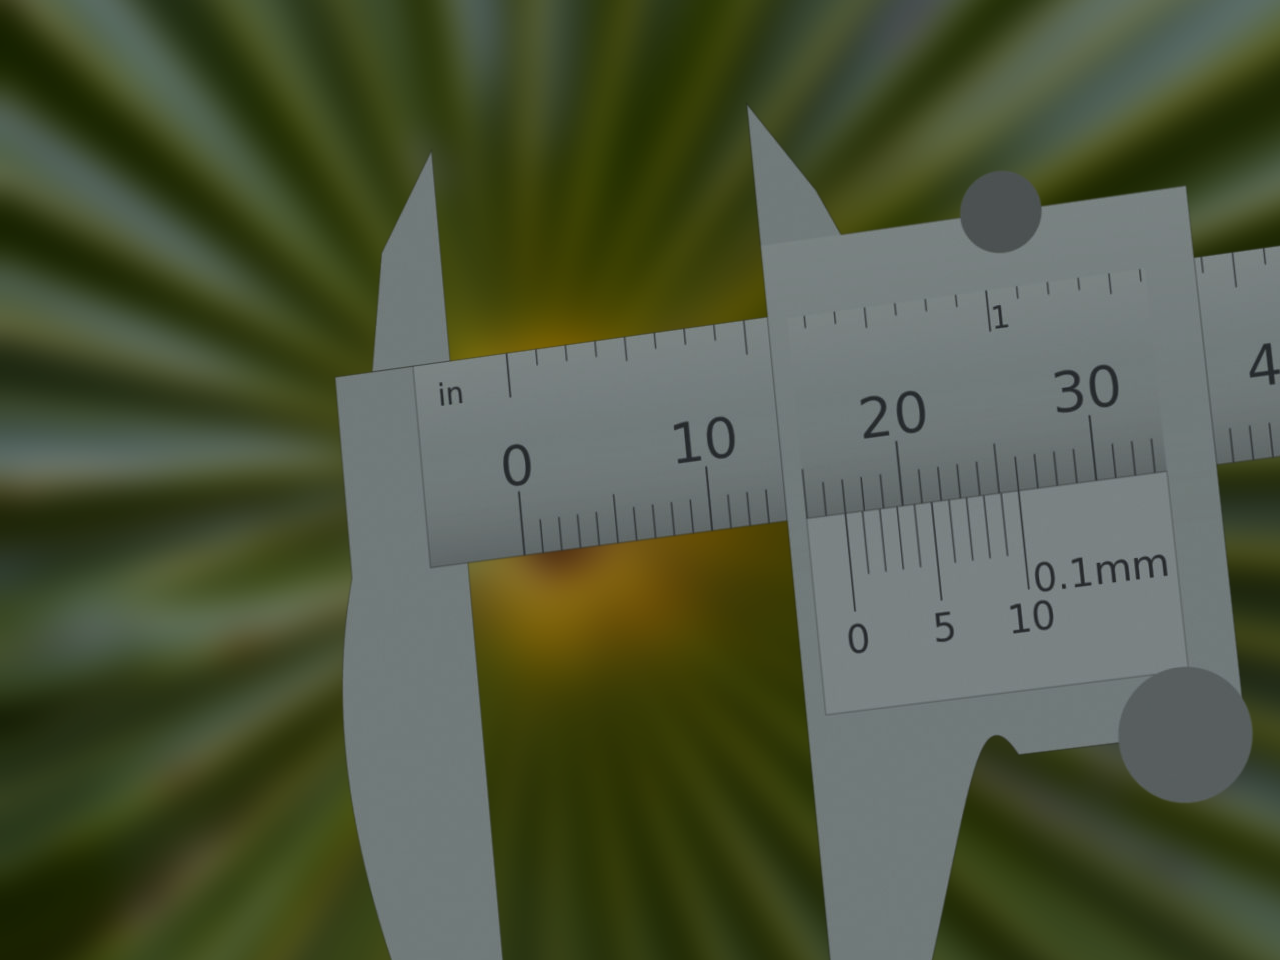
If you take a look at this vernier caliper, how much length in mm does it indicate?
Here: 17.0 mm
